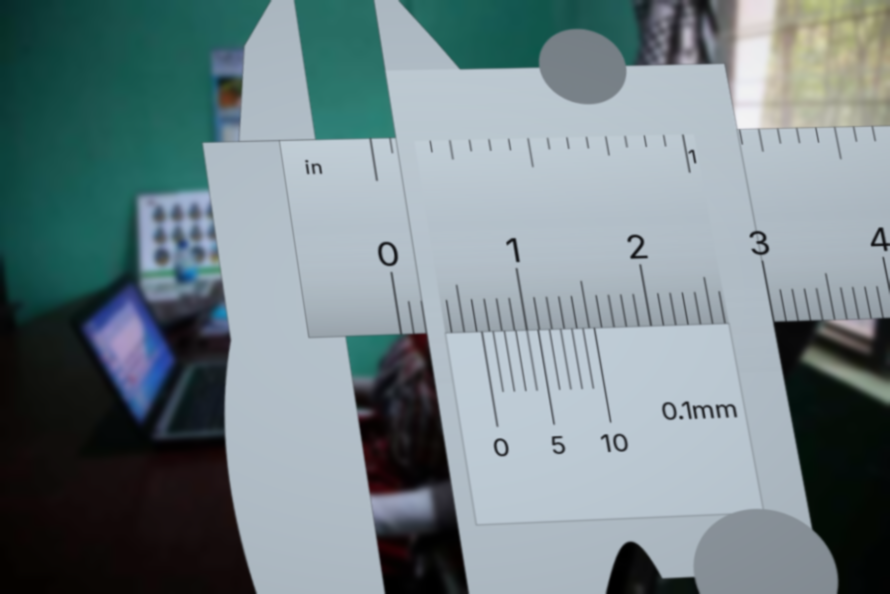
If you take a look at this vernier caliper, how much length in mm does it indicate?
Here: 6.4 mm
